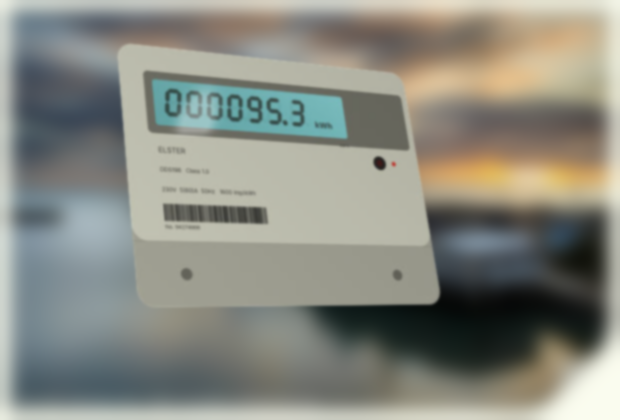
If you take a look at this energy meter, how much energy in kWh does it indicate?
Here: 95.3 kWh
